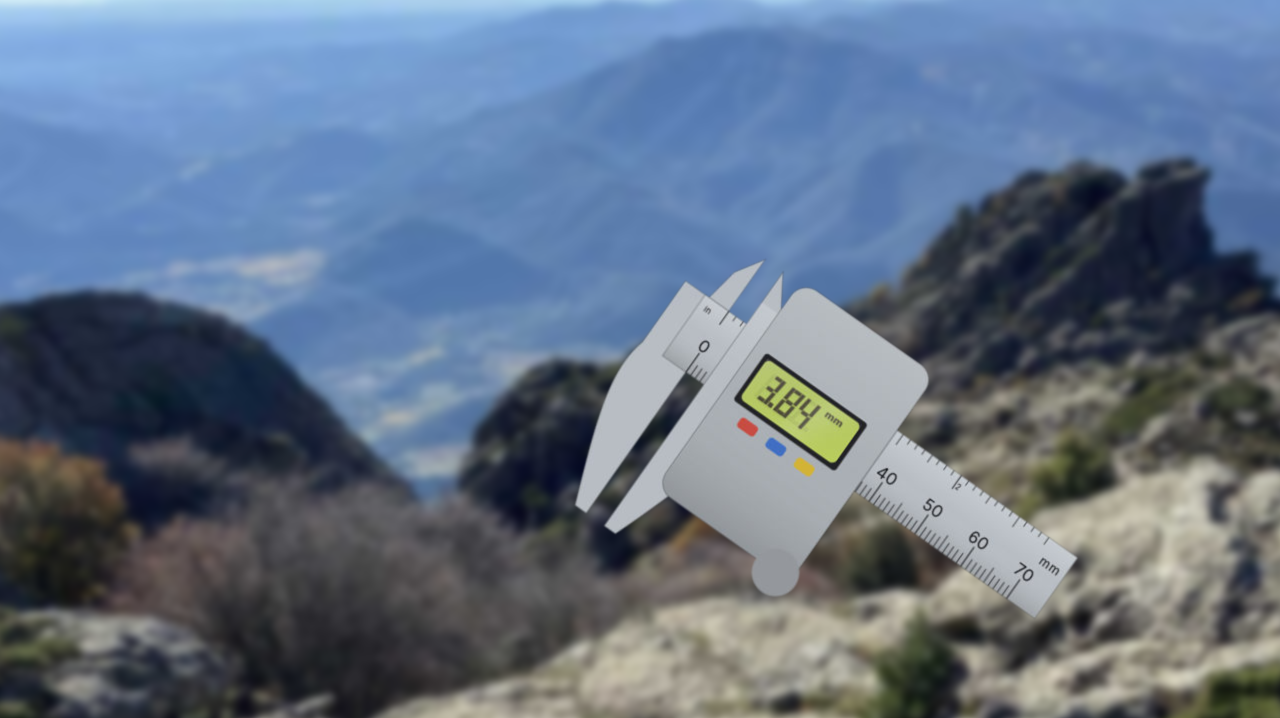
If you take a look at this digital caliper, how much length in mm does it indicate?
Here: 3.84 mm
